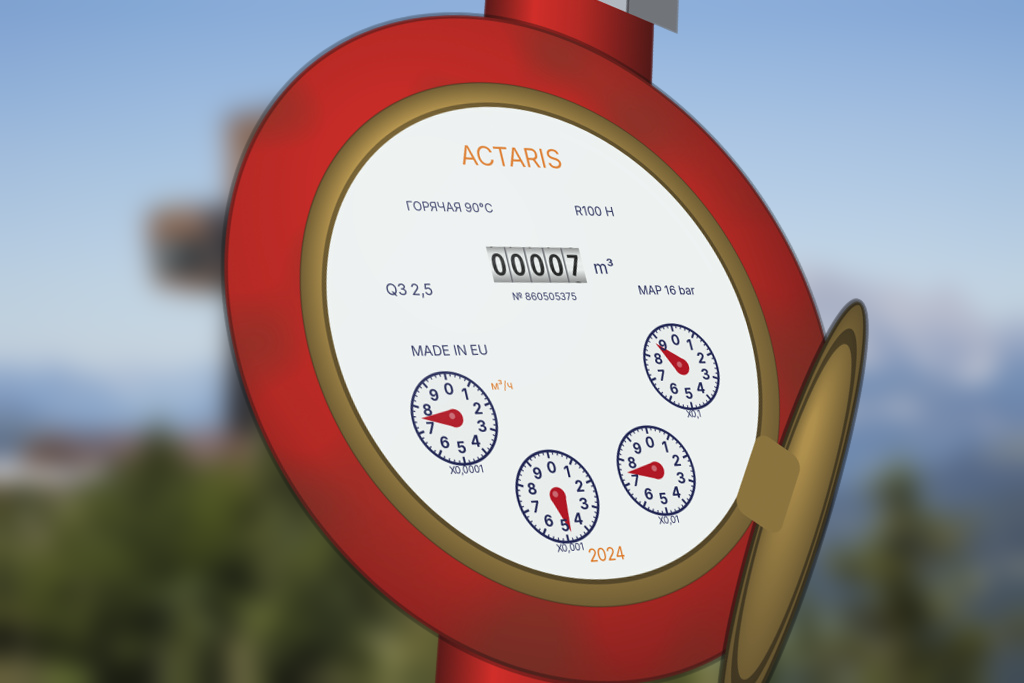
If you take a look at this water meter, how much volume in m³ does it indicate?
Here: 7.8747 m³
